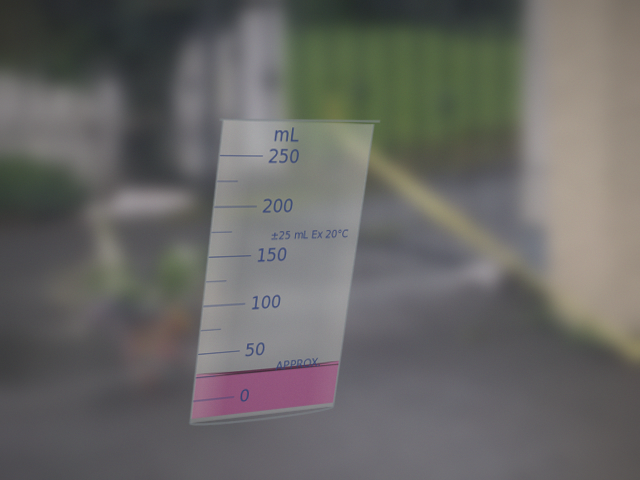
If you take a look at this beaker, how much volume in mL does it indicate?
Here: 25 mL
